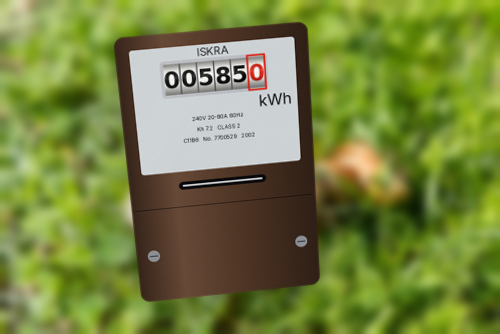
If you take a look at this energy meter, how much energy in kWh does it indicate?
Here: 585.0 kWh
